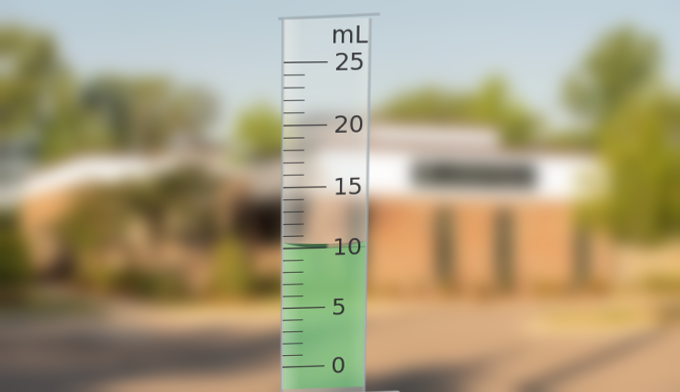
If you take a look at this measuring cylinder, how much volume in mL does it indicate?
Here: 10 mL
